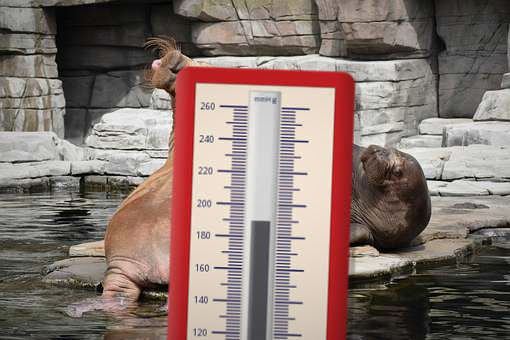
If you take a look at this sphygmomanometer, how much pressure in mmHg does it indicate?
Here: 190 mmHg
